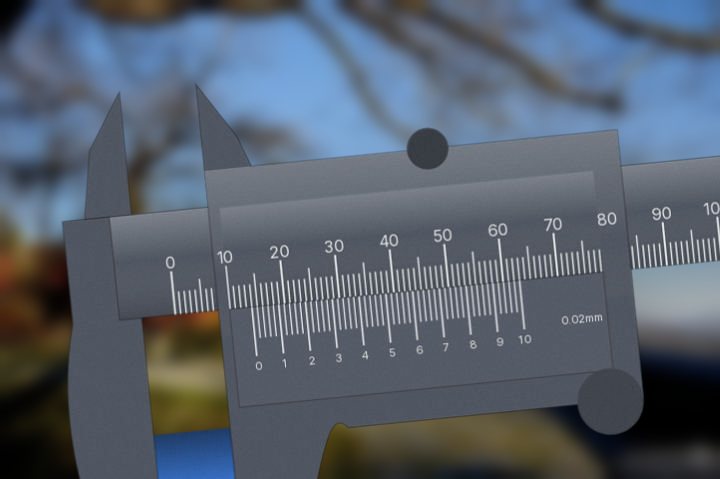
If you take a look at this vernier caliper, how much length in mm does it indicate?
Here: 14.0 mm
